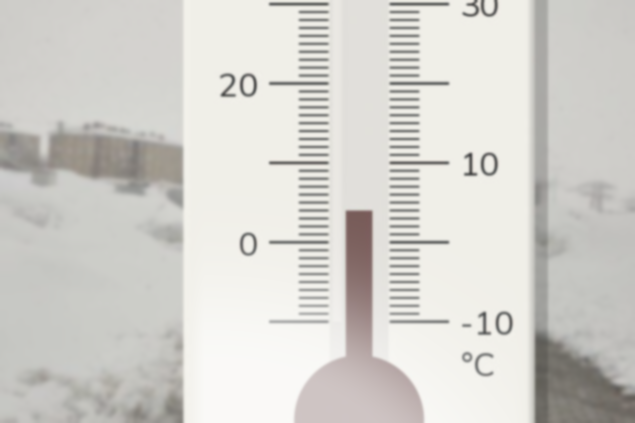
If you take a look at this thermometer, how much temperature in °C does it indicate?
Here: 4 °C
